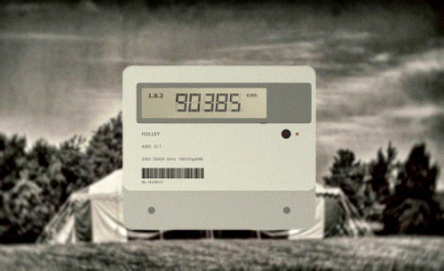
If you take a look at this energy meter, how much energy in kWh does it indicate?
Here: 90385 kWh
